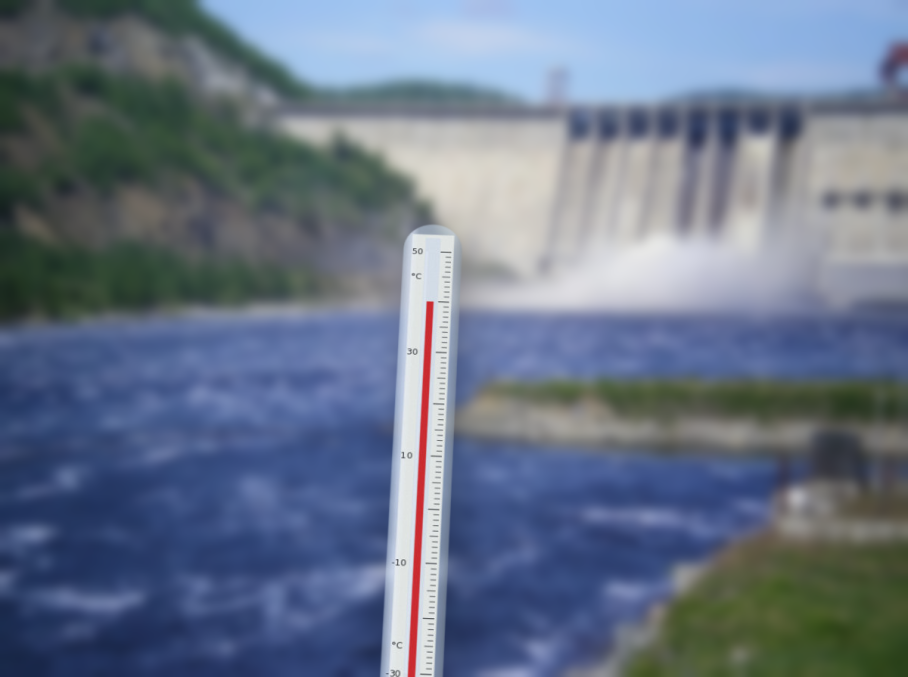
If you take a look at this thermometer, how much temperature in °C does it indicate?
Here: 40 °C
